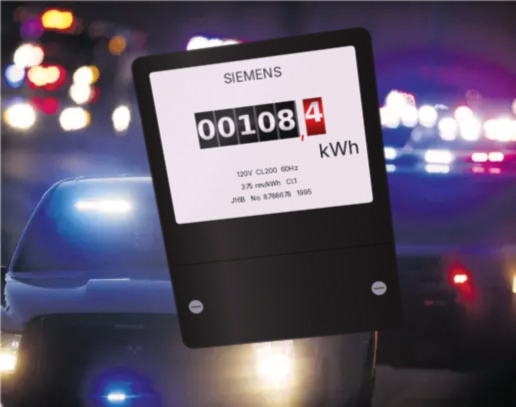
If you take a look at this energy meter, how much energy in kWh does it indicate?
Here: 108.4 kWh
